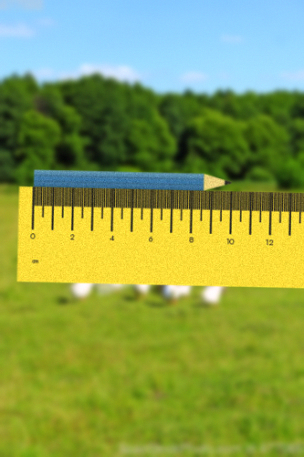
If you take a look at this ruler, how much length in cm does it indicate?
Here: 10 cm
